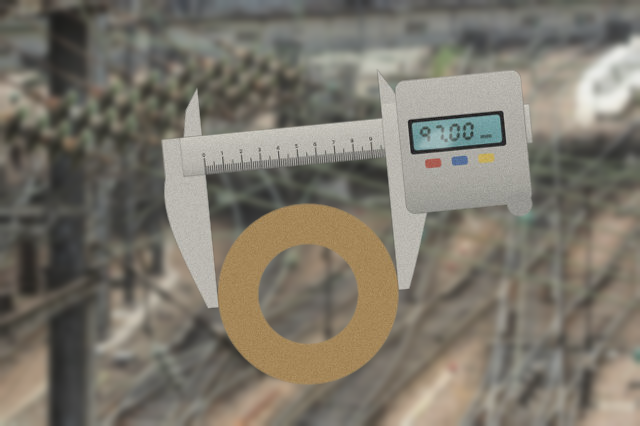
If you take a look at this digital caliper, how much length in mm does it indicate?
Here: 97.00 mm
